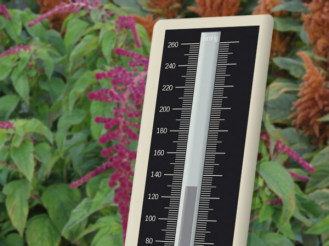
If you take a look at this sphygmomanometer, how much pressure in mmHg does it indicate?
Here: 130 mmHg
